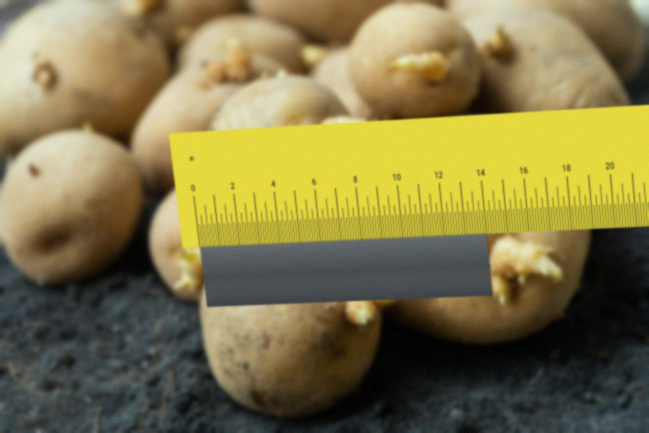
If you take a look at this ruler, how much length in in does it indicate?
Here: 14 in
